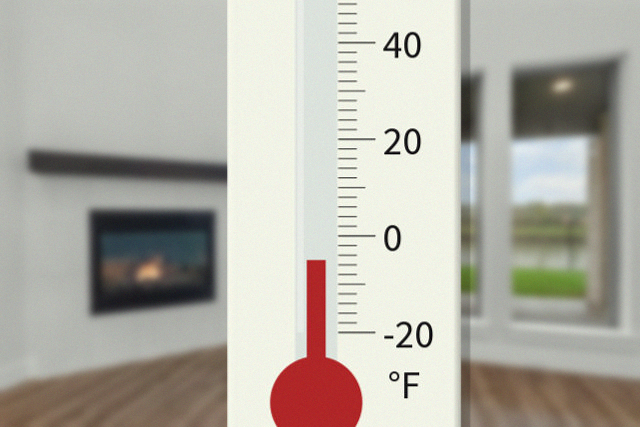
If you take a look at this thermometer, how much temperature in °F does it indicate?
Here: -5 °F
